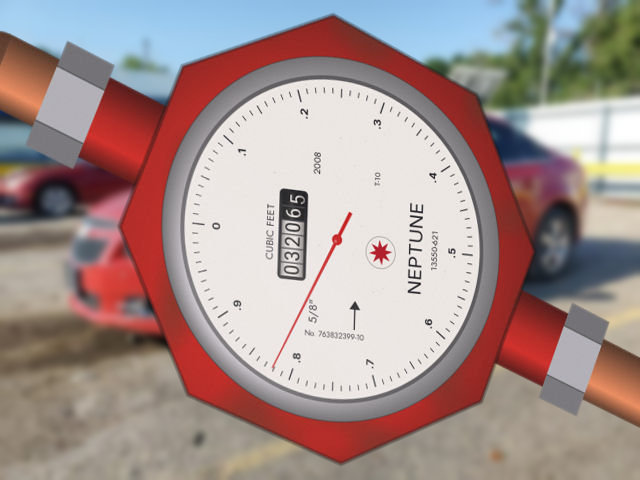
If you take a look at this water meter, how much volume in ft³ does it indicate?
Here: 32064.82 ft³
